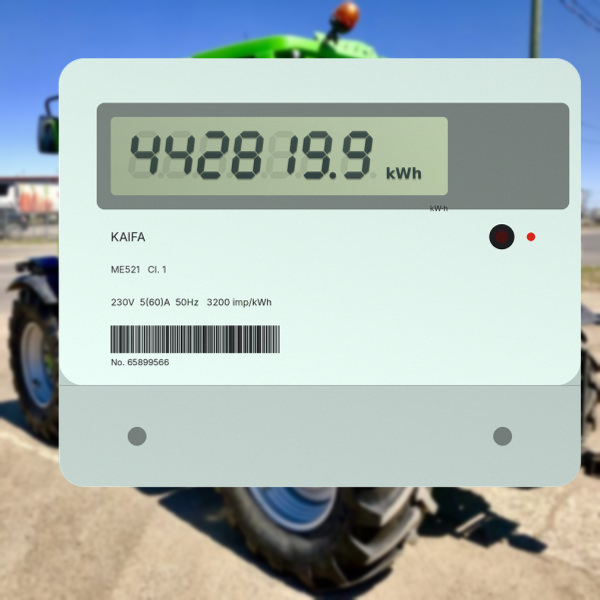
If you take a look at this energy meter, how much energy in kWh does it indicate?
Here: 442819.9 kWh
